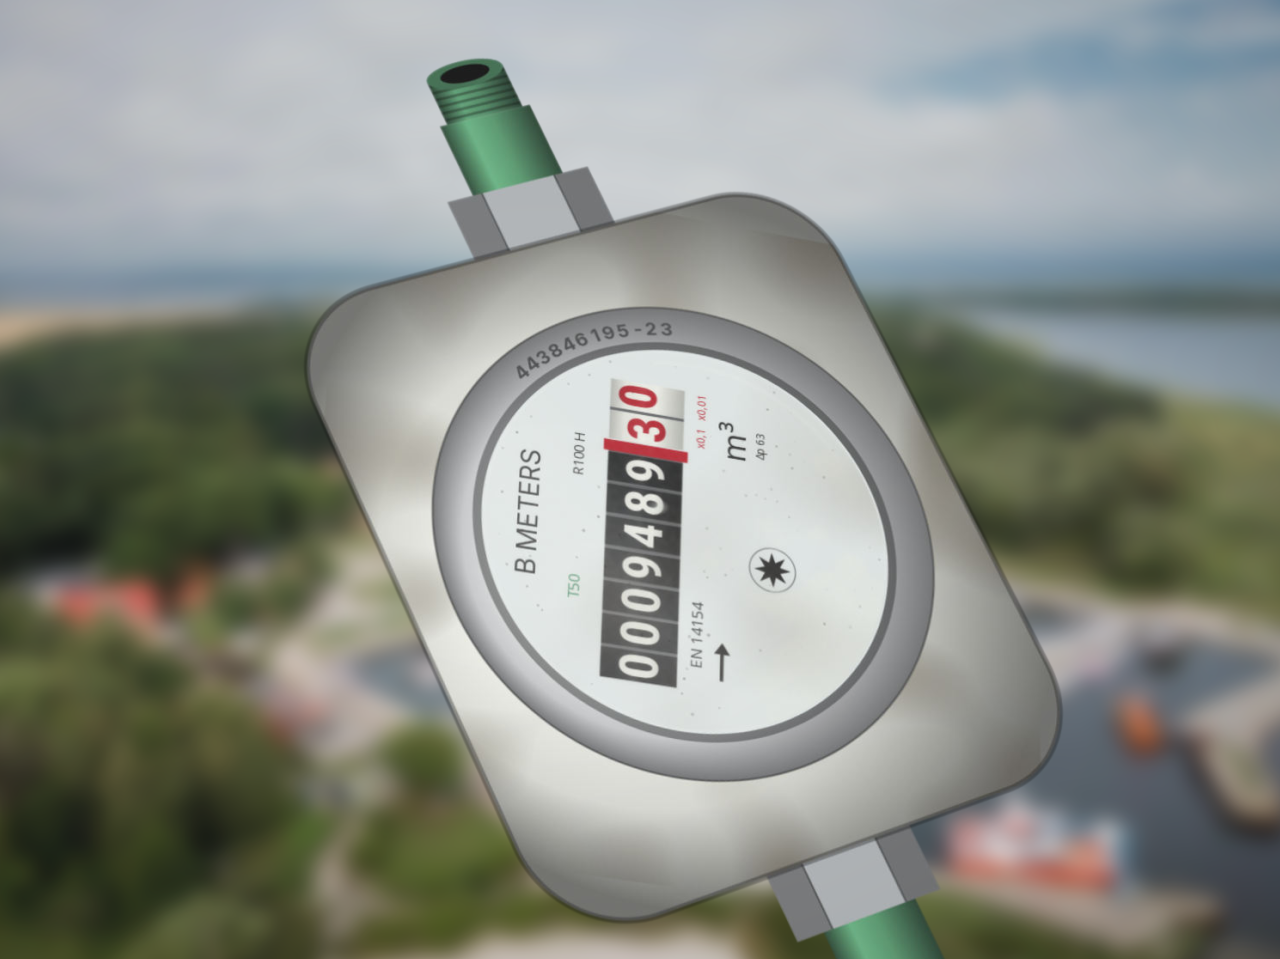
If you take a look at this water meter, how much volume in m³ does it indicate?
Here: 9489.30 m³
